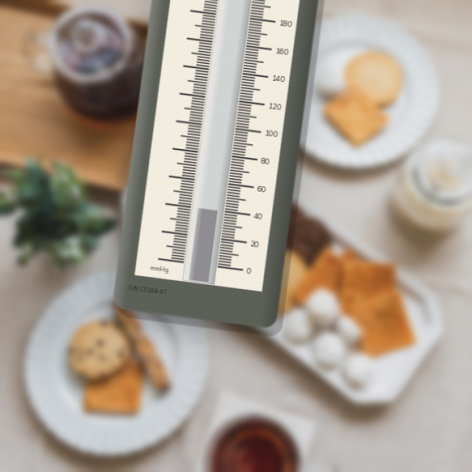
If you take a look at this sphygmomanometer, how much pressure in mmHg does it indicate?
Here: 40 mmHg
